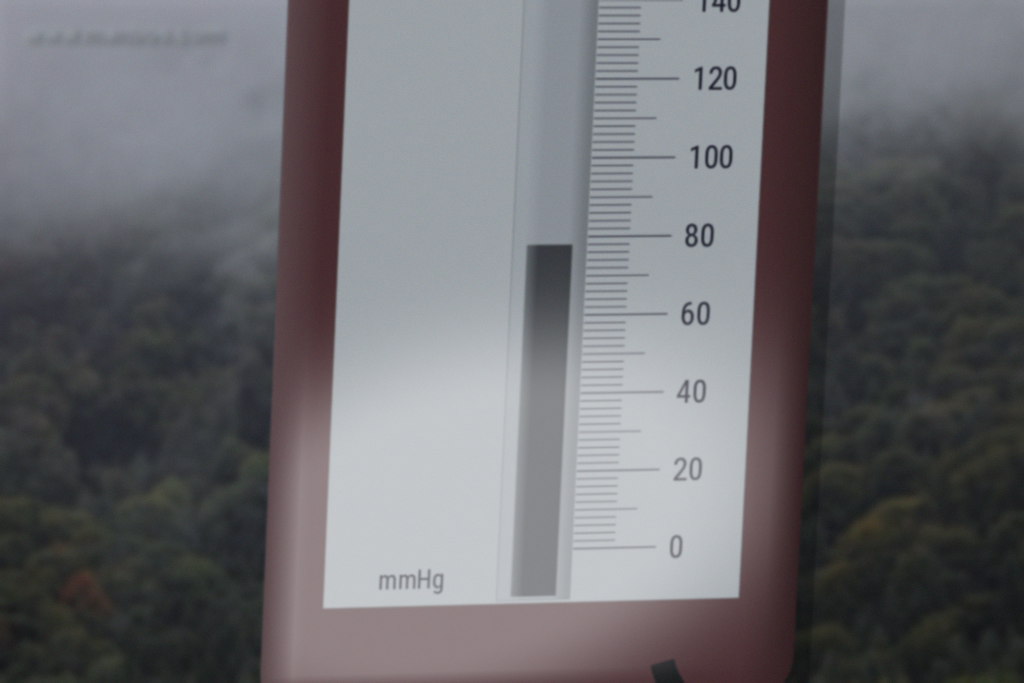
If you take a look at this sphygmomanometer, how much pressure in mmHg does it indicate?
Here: 78 mmHg
